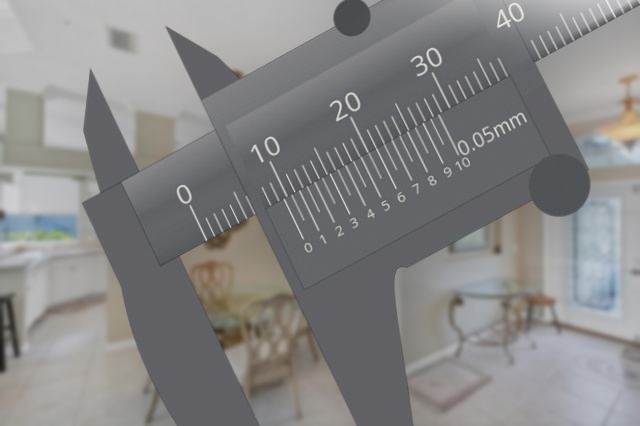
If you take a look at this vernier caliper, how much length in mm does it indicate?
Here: 9.6 mm
